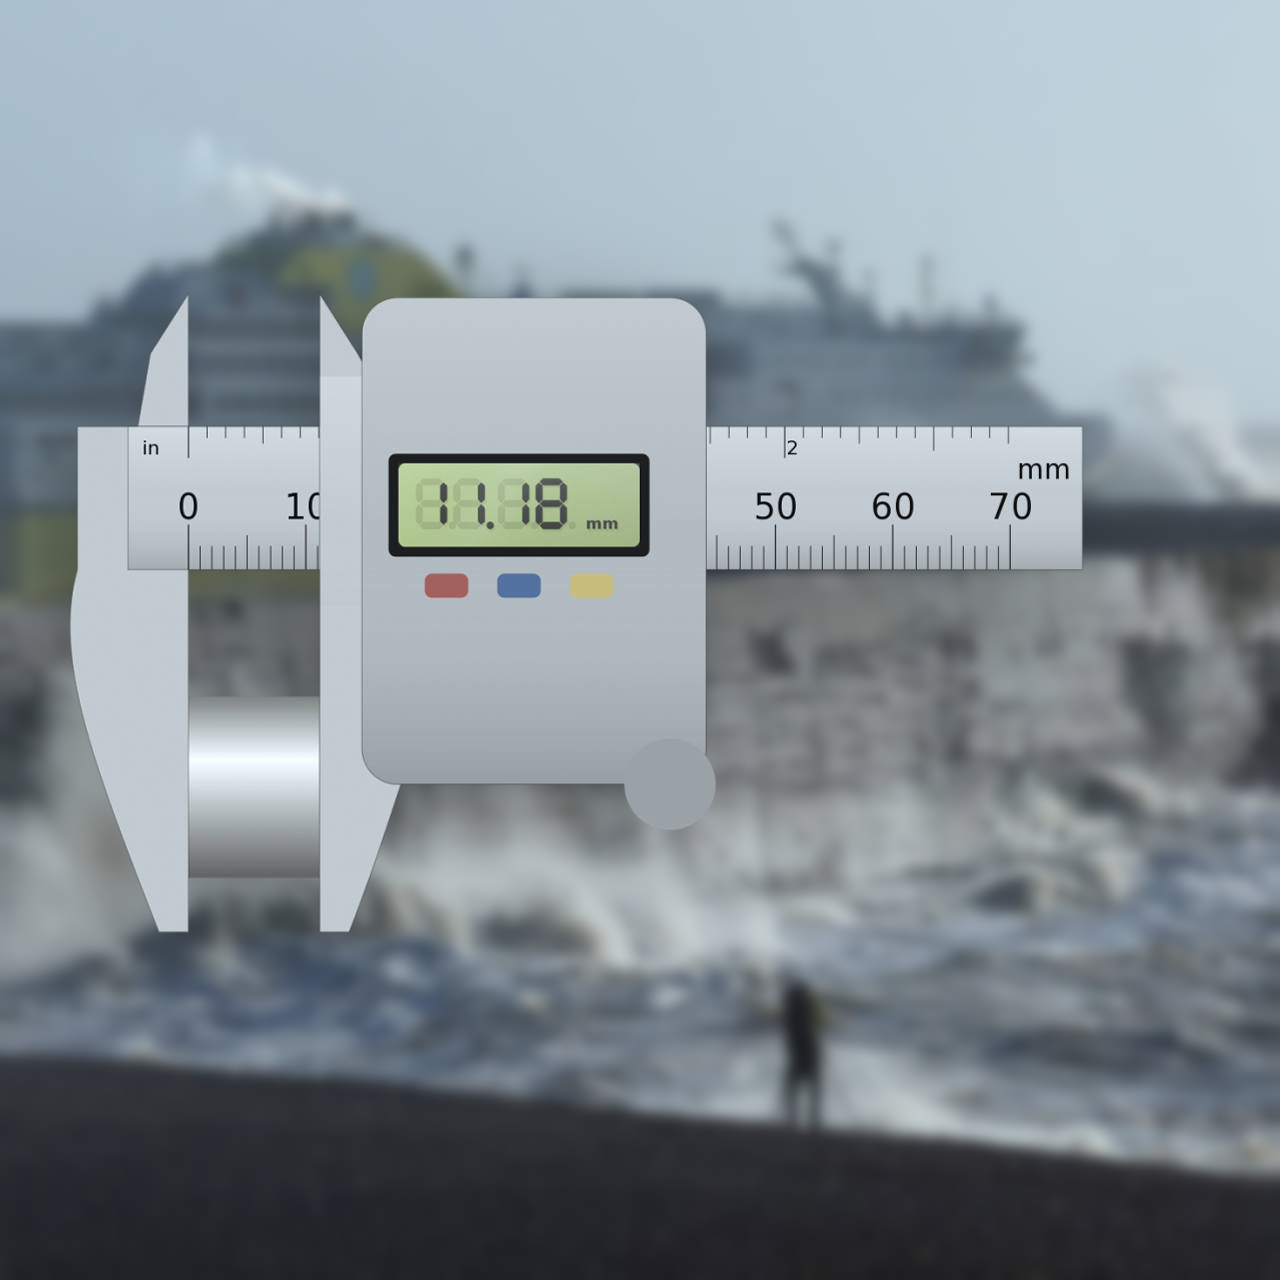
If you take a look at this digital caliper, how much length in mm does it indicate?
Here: 11.18 mm
